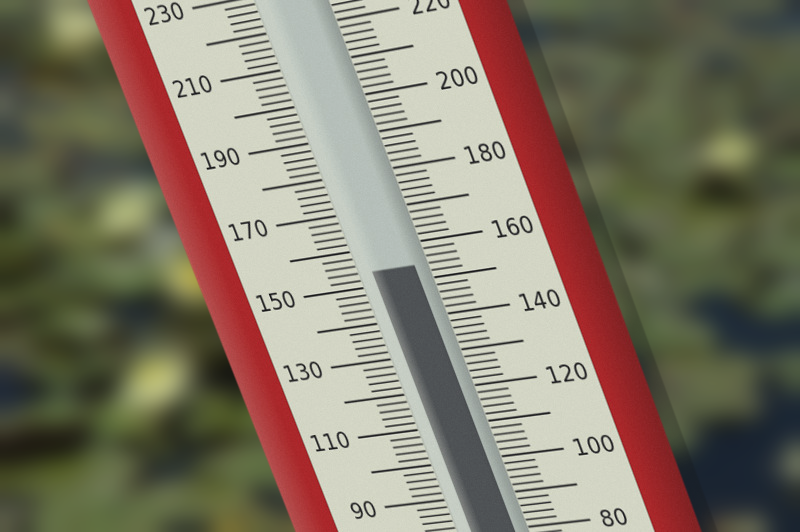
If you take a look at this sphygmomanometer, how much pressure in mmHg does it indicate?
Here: 154 mmHg
